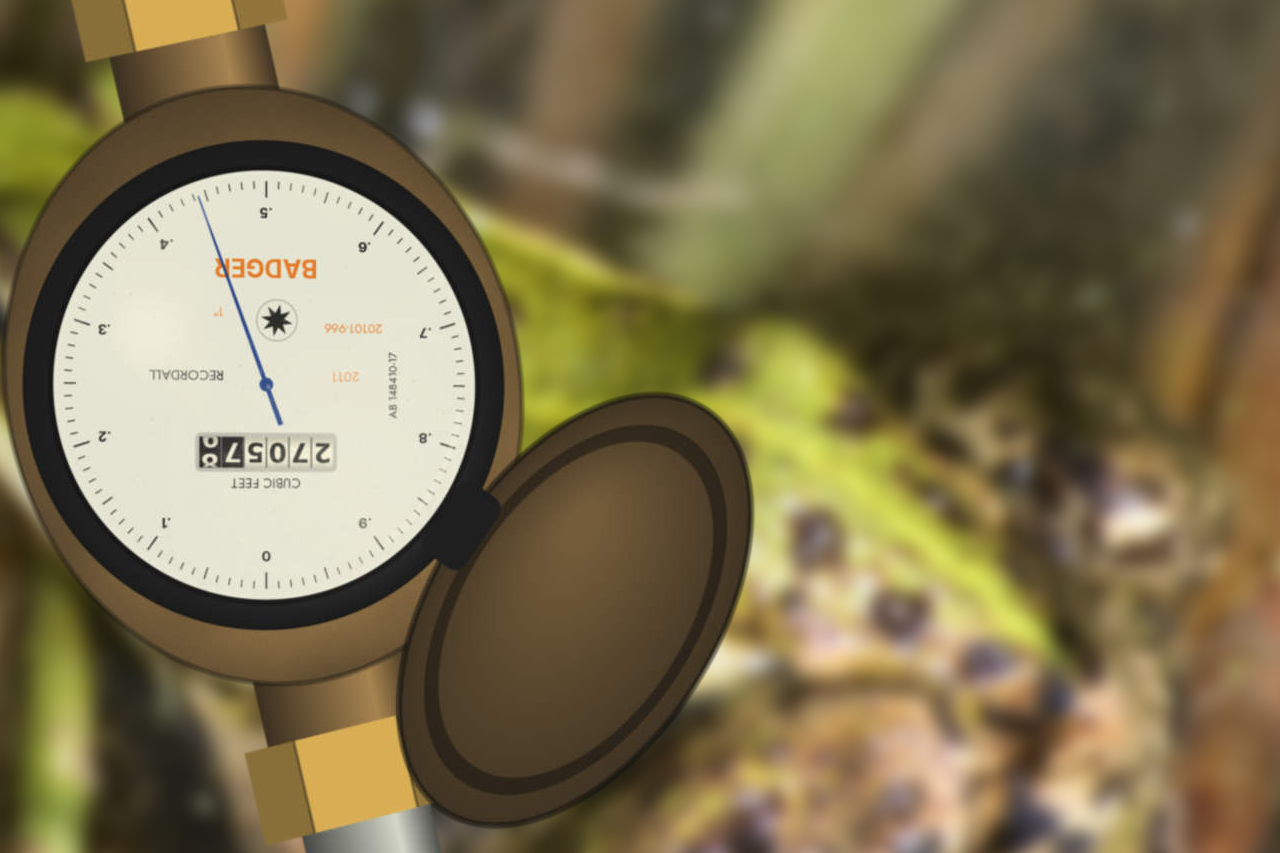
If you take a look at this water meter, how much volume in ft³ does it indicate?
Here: 270578.44 ft³
